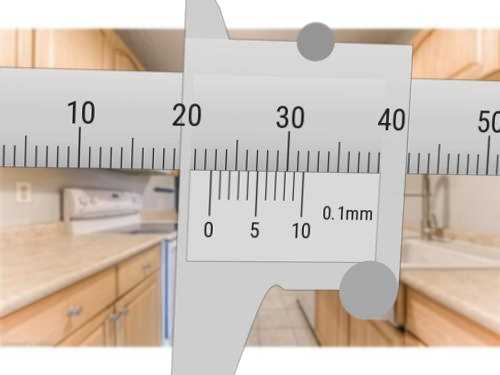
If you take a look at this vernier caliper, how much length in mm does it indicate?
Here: 22.6 mm
